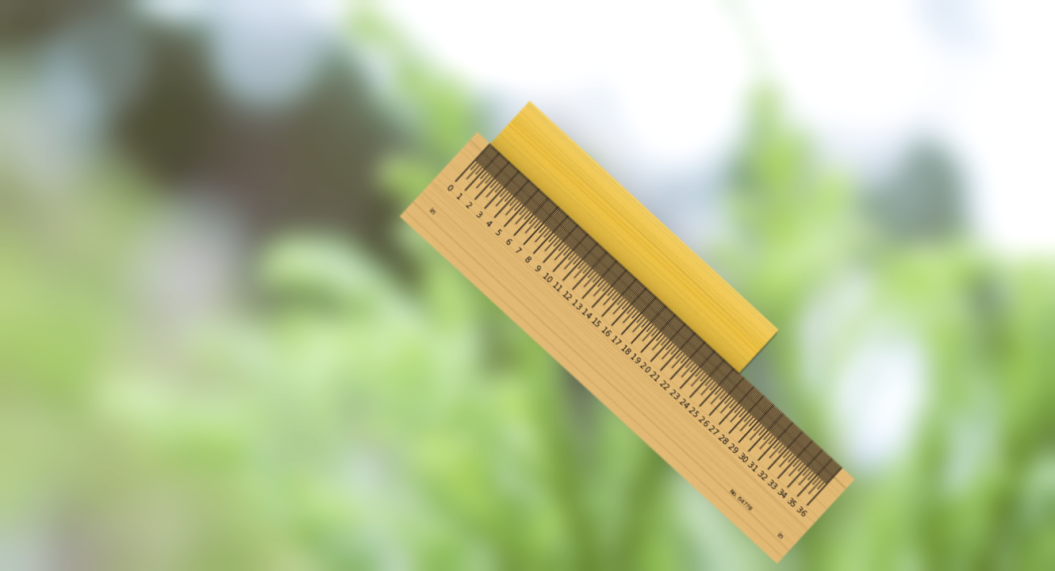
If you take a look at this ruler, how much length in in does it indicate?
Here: 25.5 in
